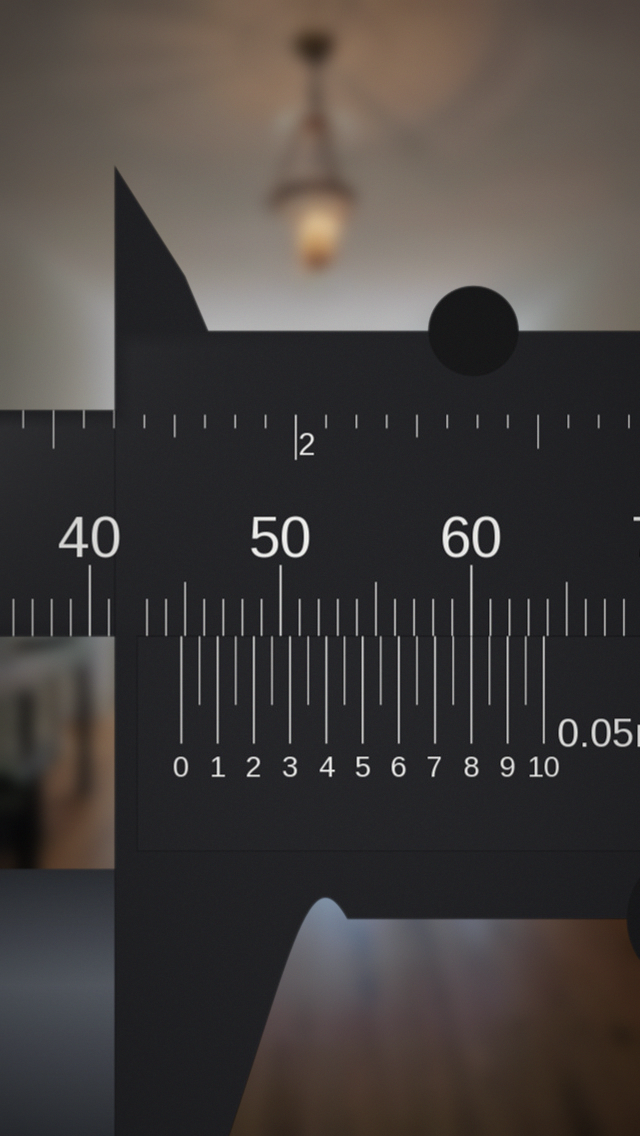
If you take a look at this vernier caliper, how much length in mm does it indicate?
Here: 44.8 mm
